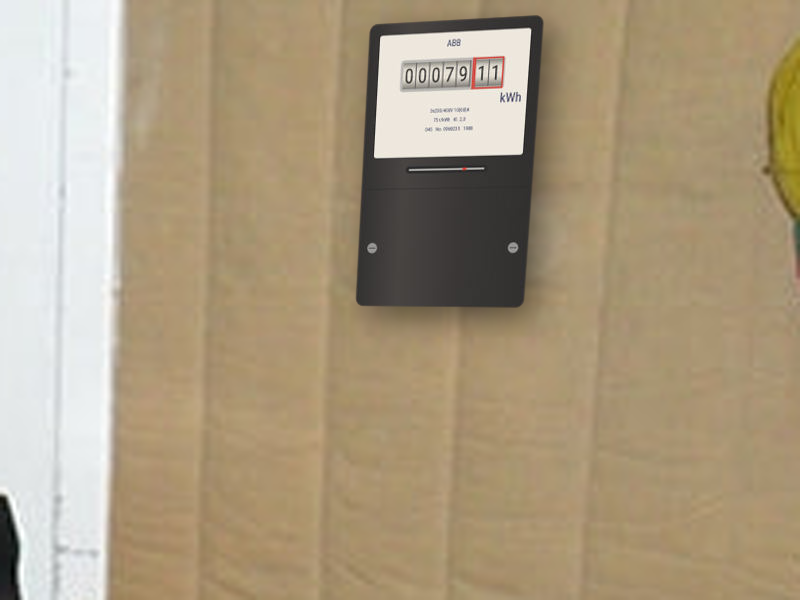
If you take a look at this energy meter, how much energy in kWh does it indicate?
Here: 79.11 kWh
